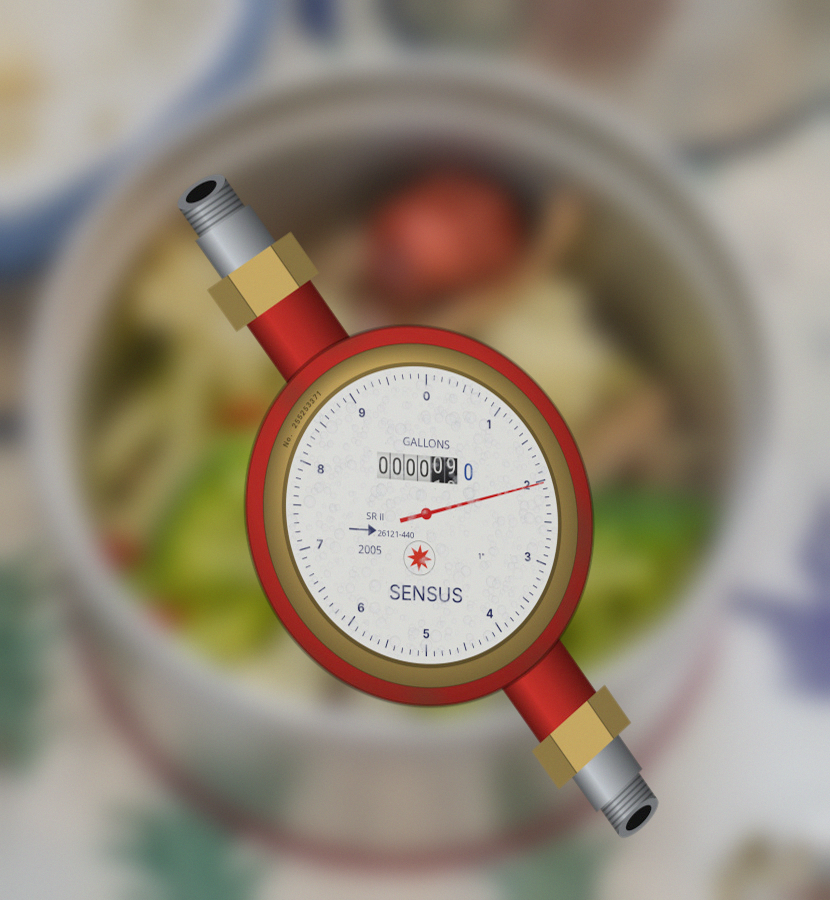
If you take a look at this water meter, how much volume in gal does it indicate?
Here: 92.0 gal
